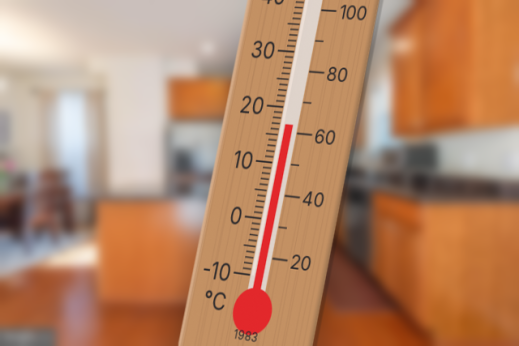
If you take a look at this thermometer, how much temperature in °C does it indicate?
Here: 17 °C
